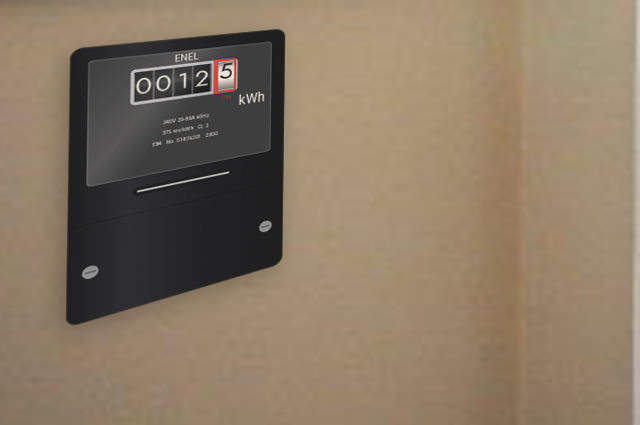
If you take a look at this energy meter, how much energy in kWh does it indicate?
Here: 12.5 kWh
